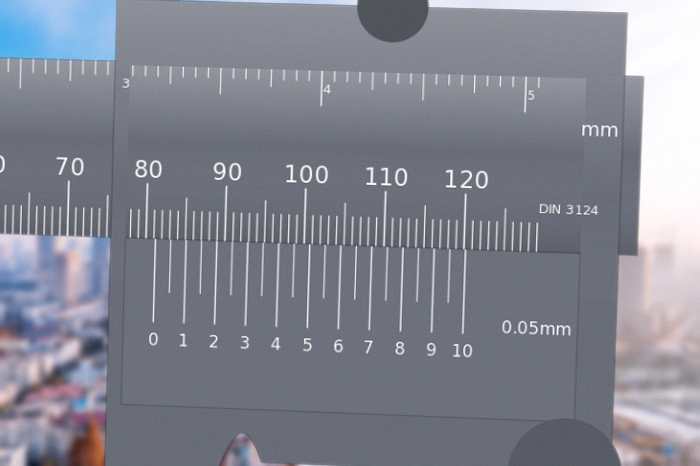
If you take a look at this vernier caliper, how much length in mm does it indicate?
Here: 81.2 mm
